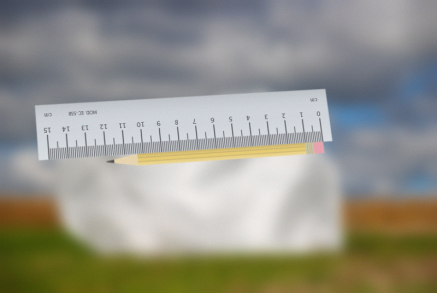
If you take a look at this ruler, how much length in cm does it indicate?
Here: 12 cm
